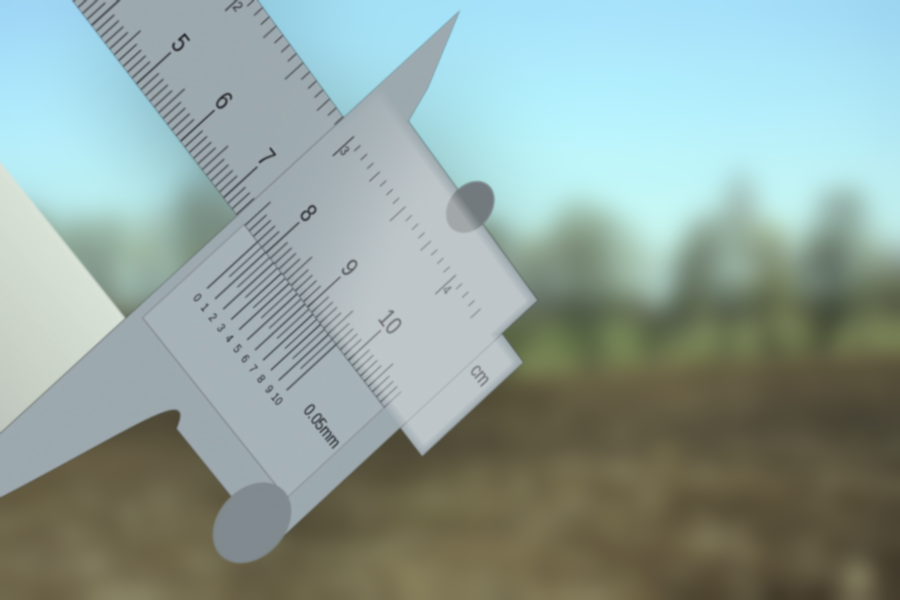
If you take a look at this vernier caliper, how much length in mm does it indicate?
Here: 78.0 mm
